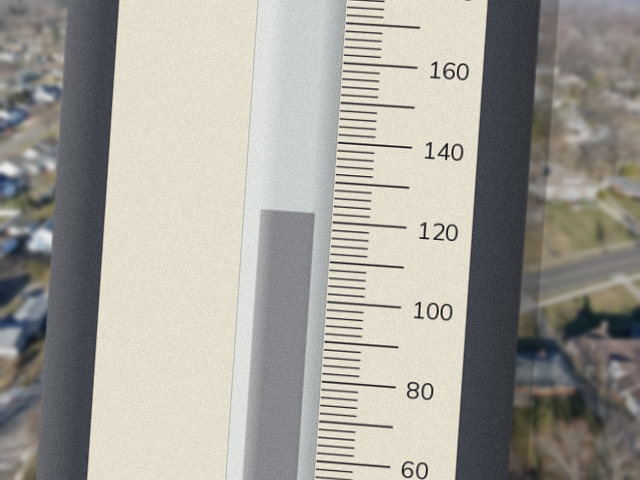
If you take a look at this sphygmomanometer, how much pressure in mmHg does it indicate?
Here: 122 mmHg
